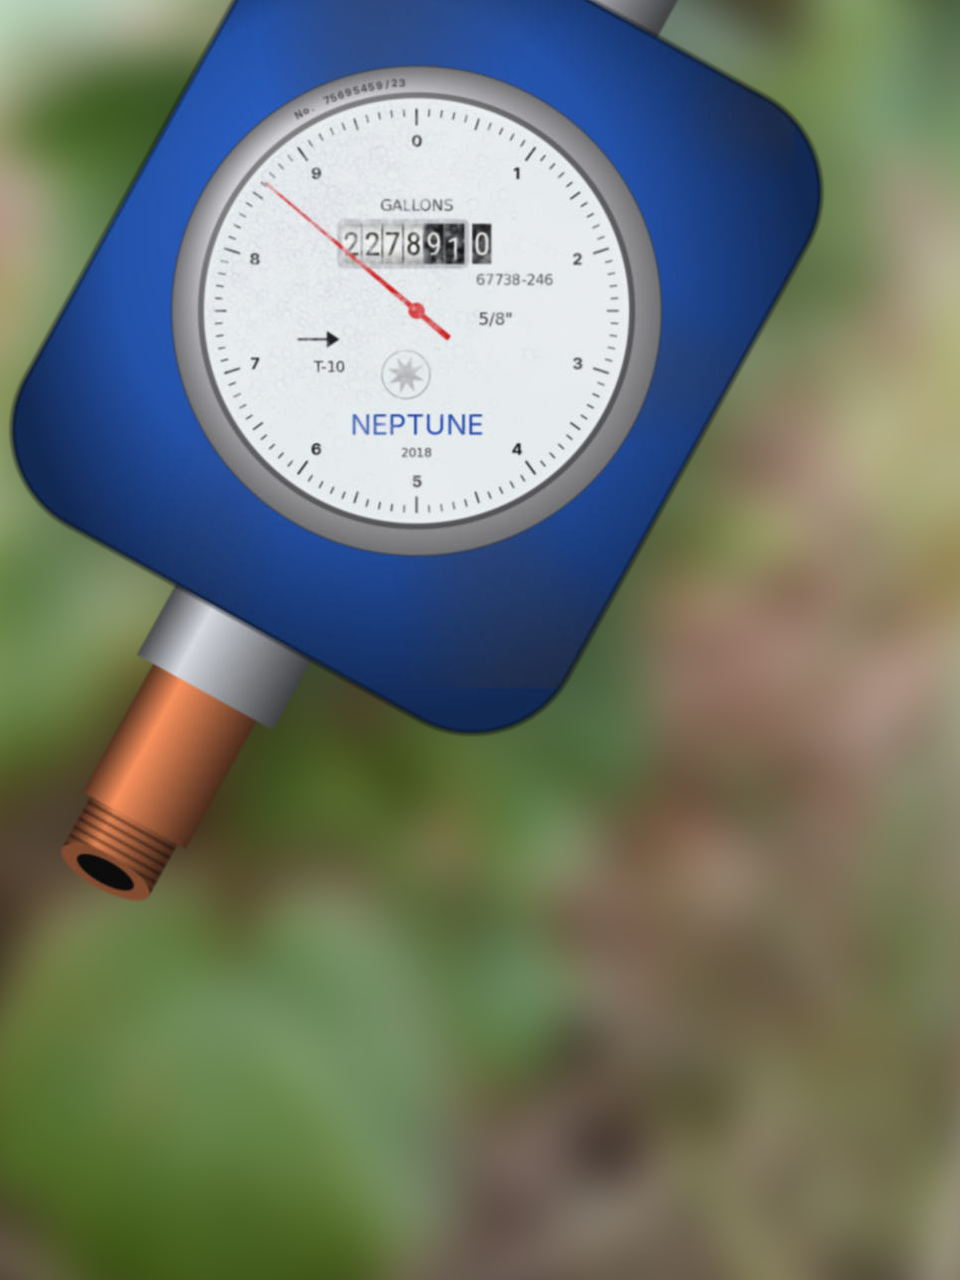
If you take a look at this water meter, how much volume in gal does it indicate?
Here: 2278908.6 gal
